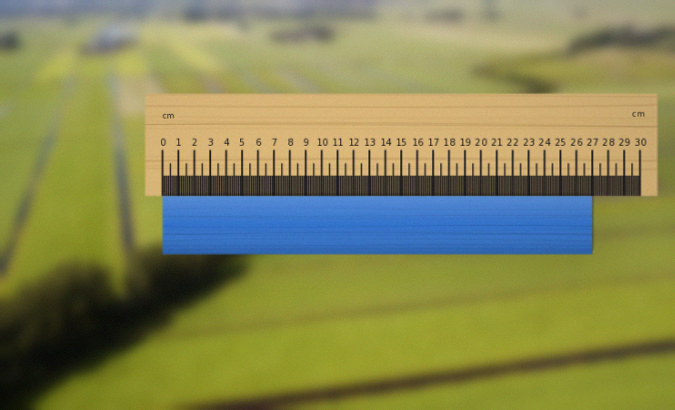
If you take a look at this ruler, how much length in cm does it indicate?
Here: 27 cm
